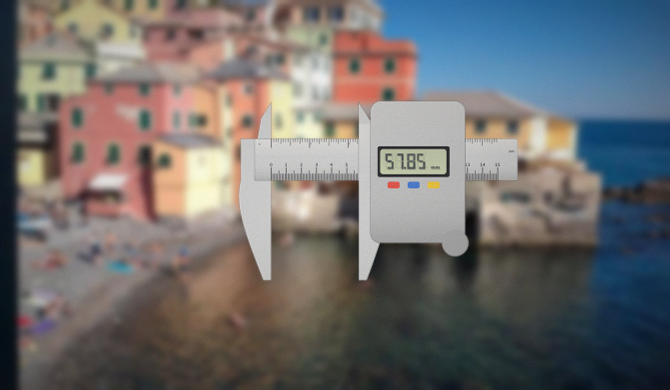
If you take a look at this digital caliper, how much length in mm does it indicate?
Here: 57.85 mm
